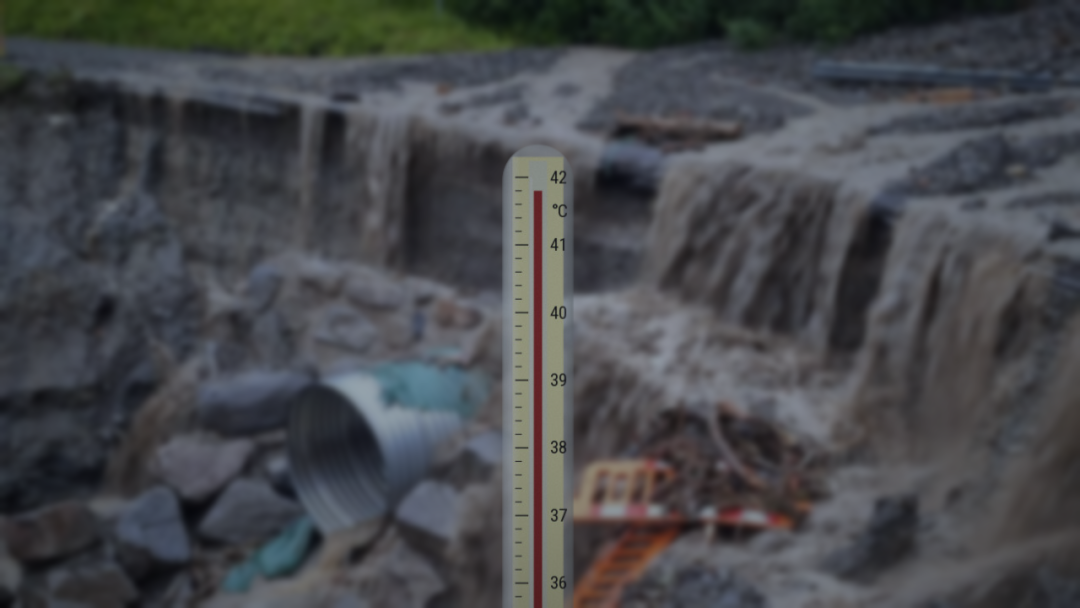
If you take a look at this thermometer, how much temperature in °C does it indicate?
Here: 41.8 °C
